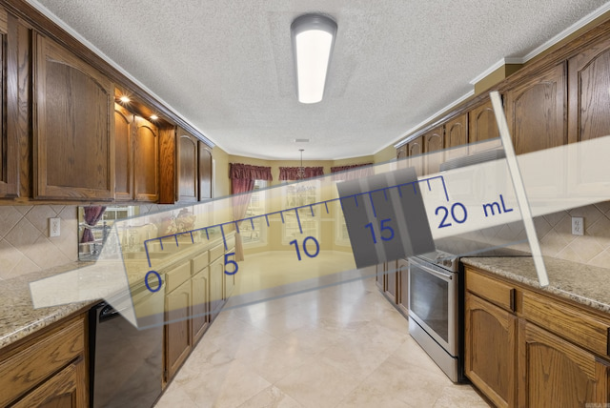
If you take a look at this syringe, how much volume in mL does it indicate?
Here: 13 mL
